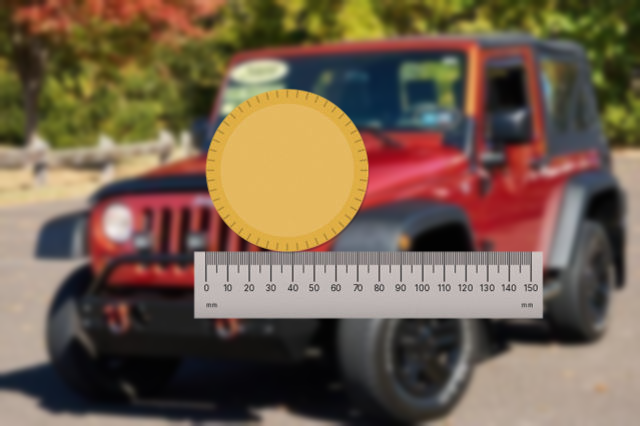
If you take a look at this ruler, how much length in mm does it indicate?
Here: 75 mm
